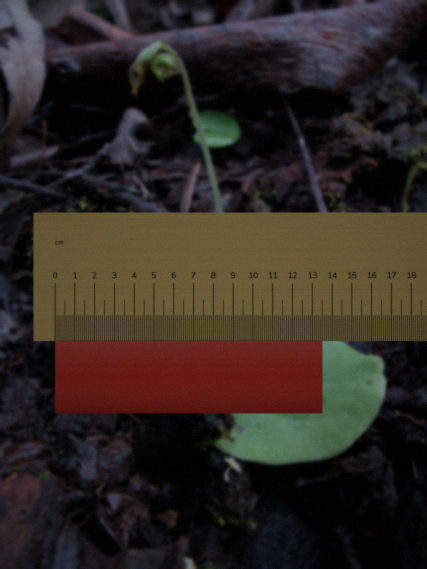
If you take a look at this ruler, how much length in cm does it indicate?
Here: 13.5 cm
